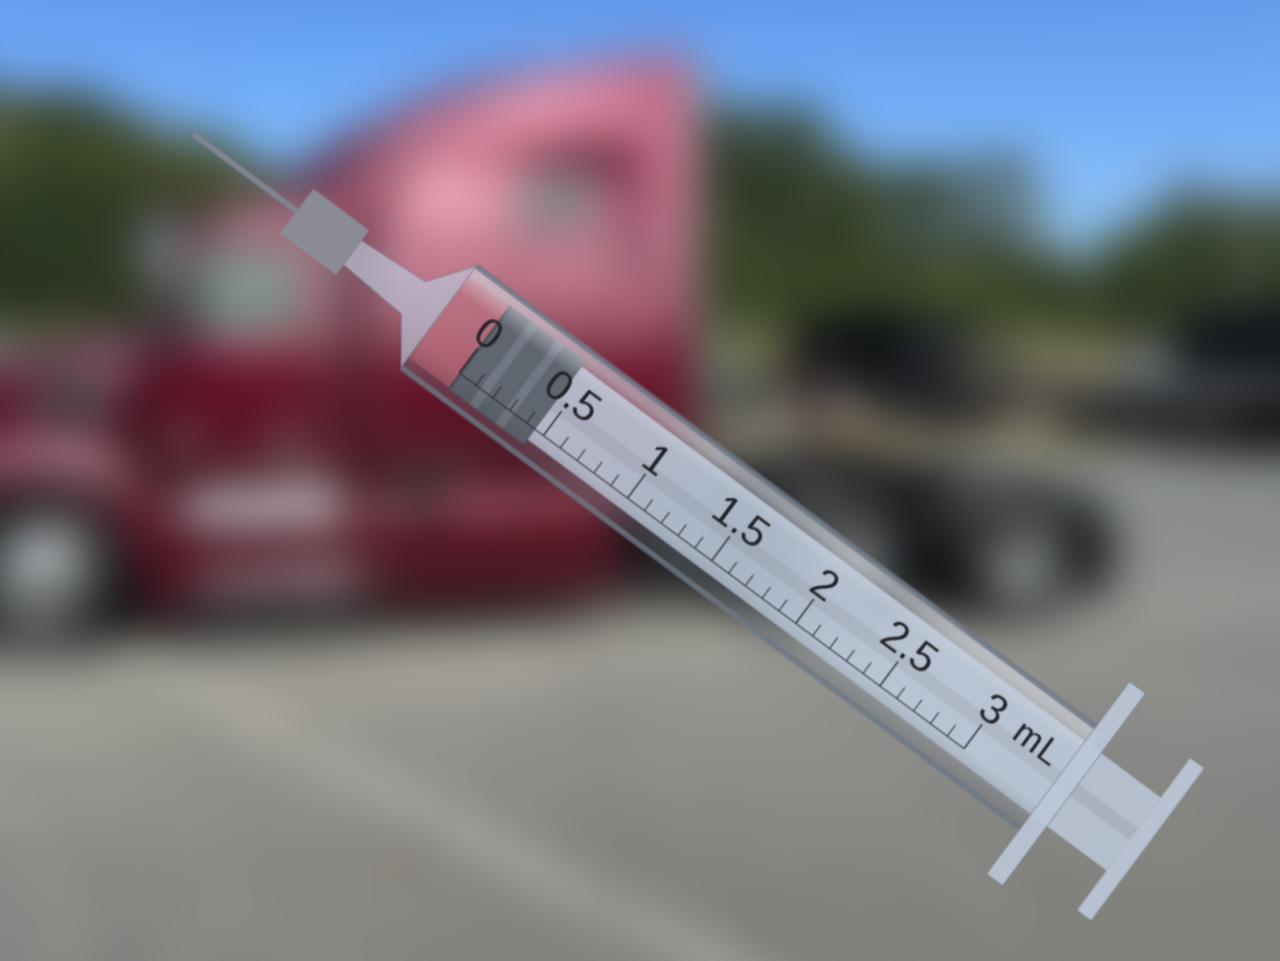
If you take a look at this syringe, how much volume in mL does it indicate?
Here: 0 mL
